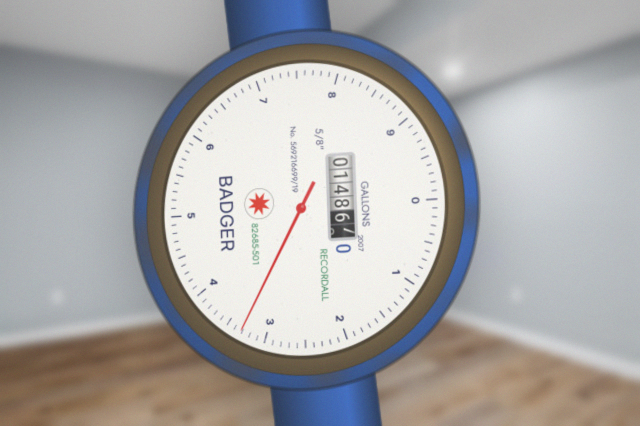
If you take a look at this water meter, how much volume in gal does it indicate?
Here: 148673.3 gal
